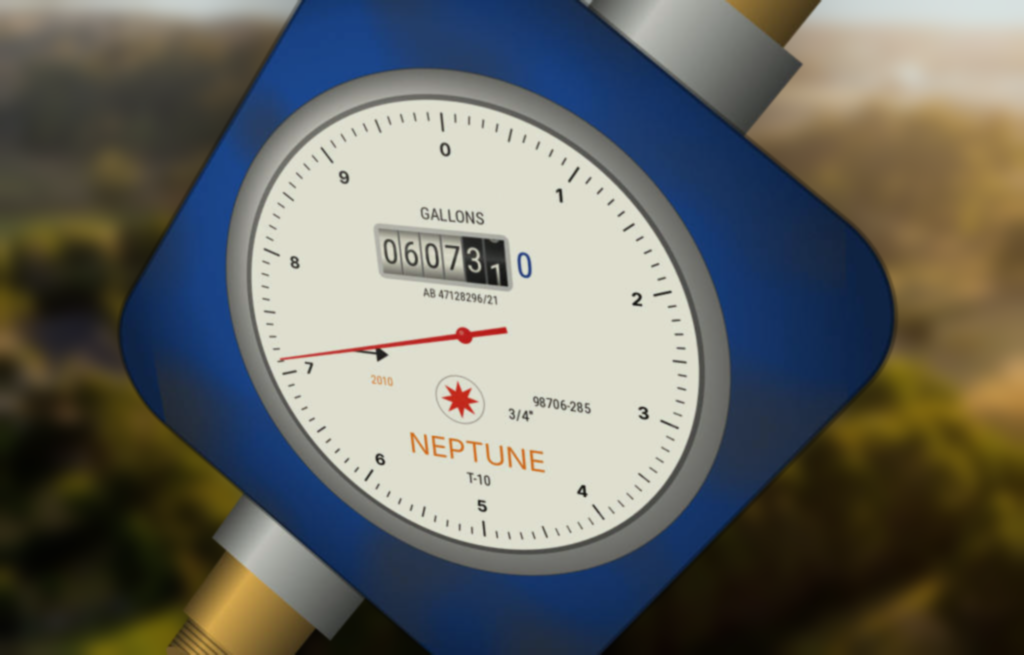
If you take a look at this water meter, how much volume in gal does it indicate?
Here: 607307.1 gal
